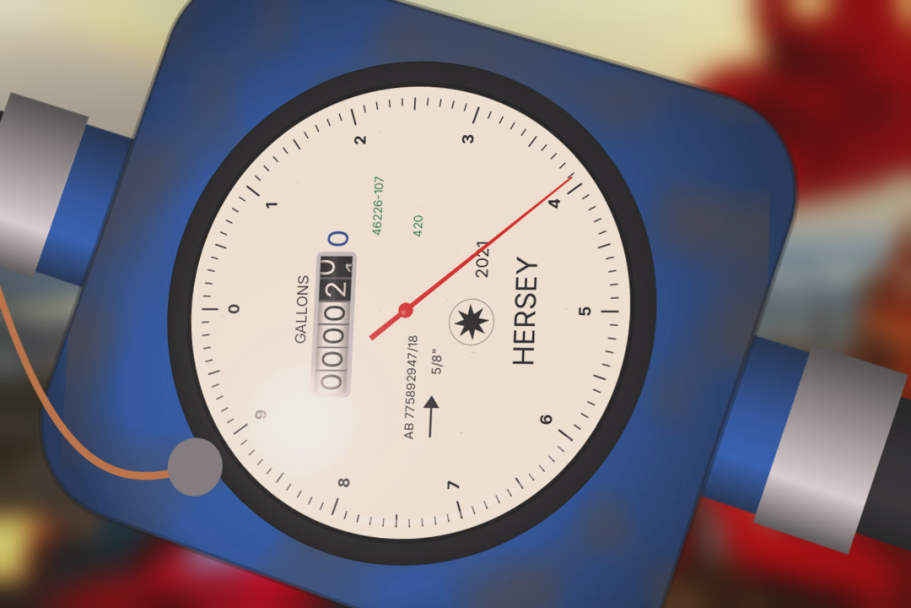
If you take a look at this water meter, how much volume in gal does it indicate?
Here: 203.9 gal
